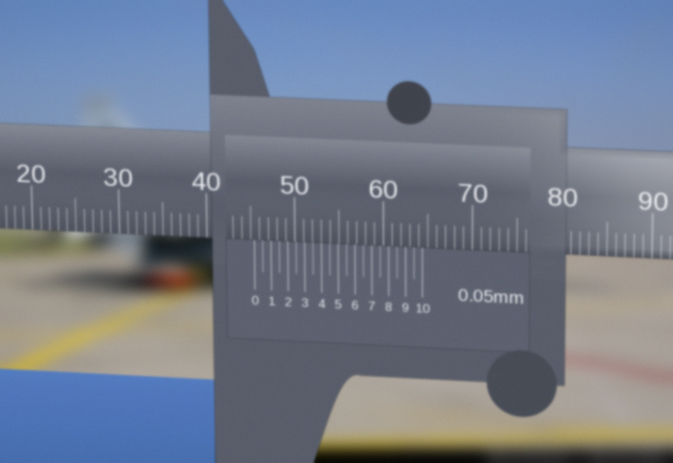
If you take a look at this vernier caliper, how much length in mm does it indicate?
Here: 45.4 mm
